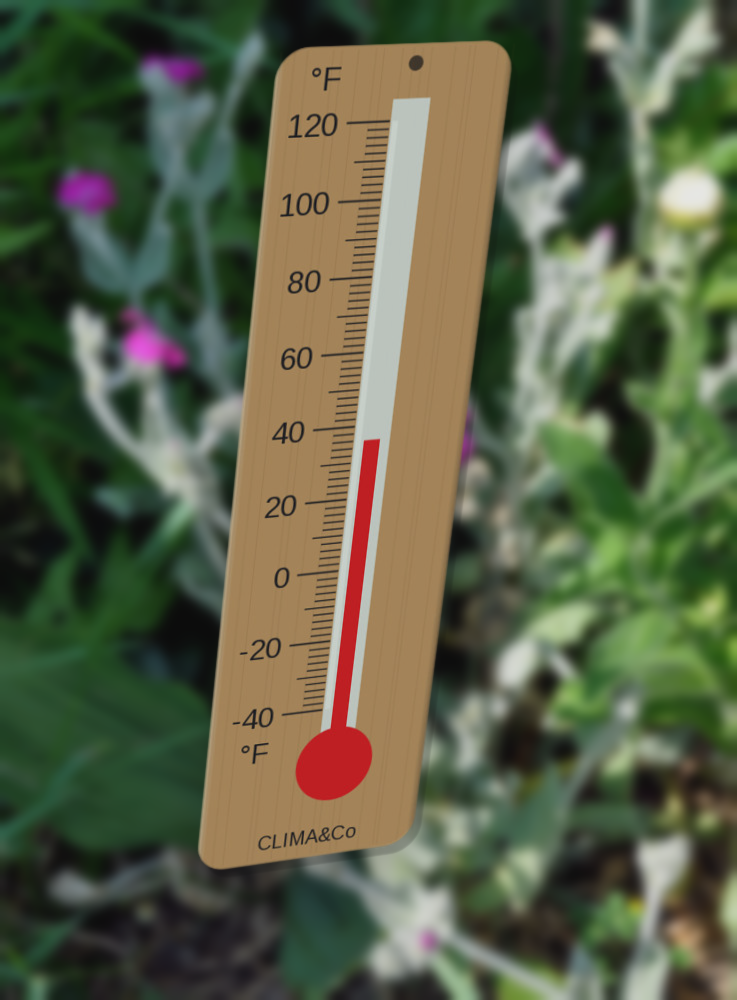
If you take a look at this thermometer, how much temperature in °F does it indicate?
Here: 36 °F
